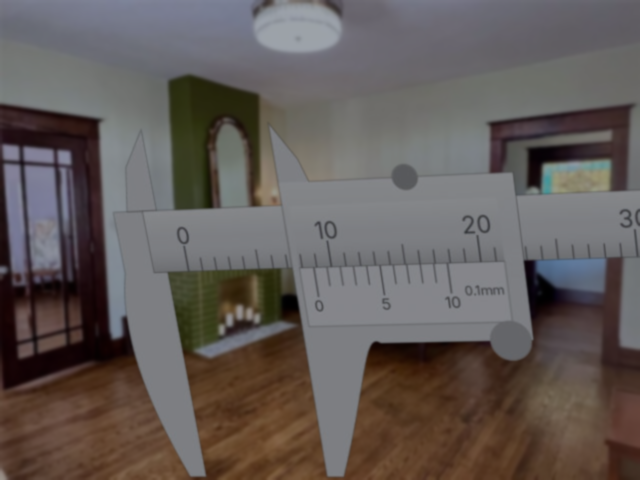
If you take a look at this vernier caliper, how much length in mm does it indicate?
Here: 8.8 mm
